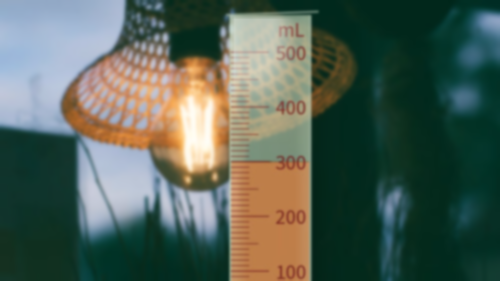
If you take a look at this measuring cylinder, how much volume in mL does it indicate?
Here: 300 mL
